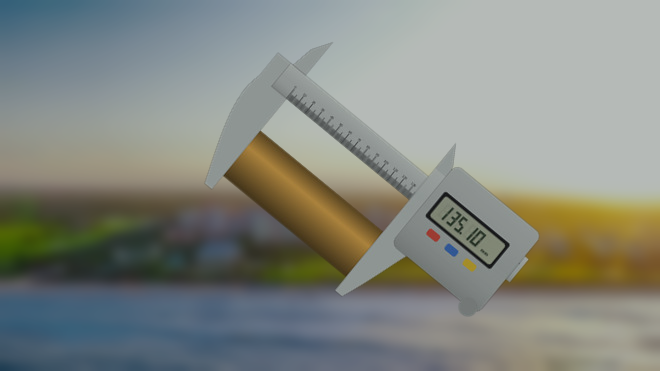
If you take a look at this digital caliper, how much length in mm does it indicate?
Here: 135.10 mm
